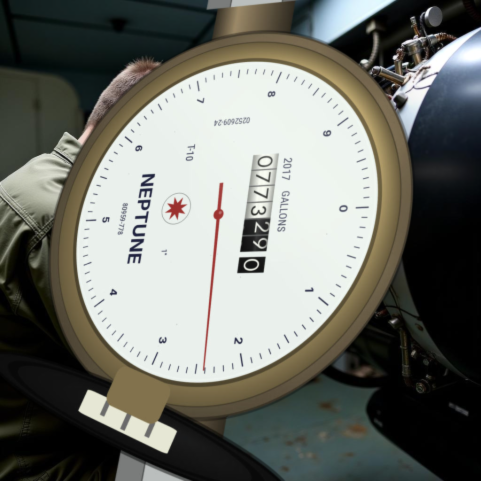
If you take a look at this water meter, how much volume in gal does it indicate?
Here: 773292.4 gal
